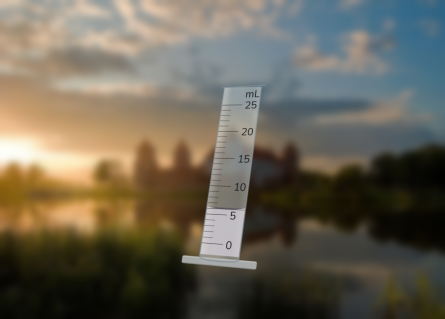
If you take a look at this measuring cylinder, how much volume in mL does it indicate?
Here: 6 mL
